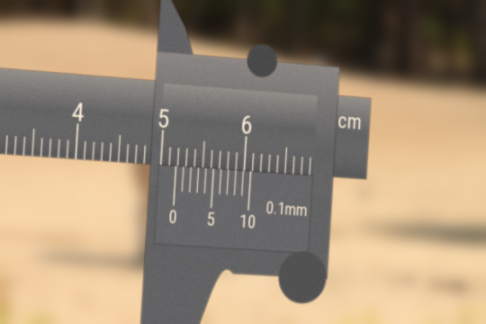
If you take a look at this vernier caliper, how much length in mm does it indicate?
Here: 51.8 mm
